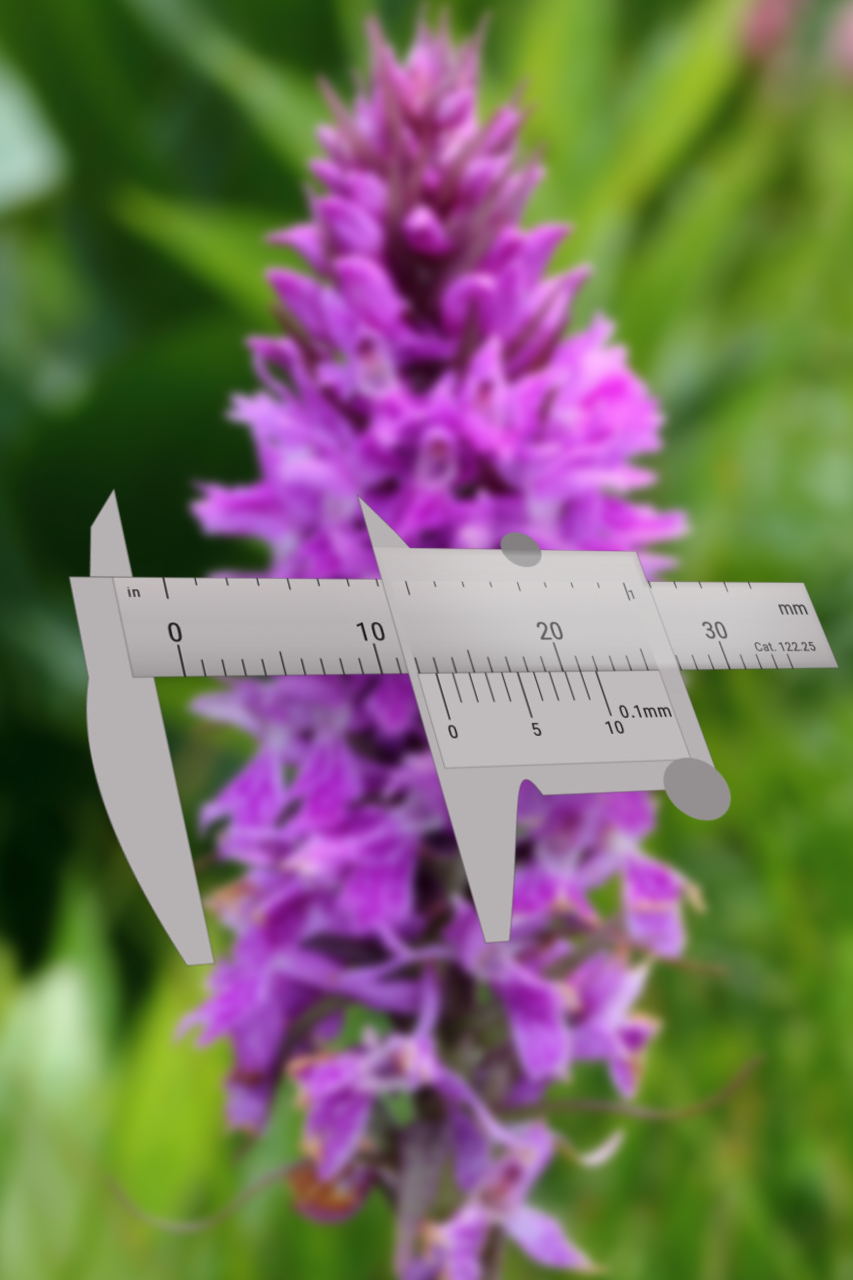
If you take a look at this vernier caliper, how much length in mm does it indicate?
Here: 12.9 mm
